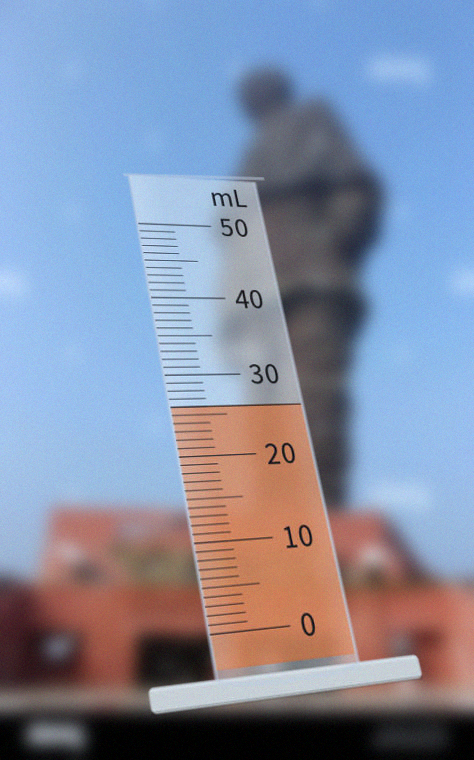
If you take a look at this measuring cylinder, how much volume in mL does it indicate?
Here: 26 mL
